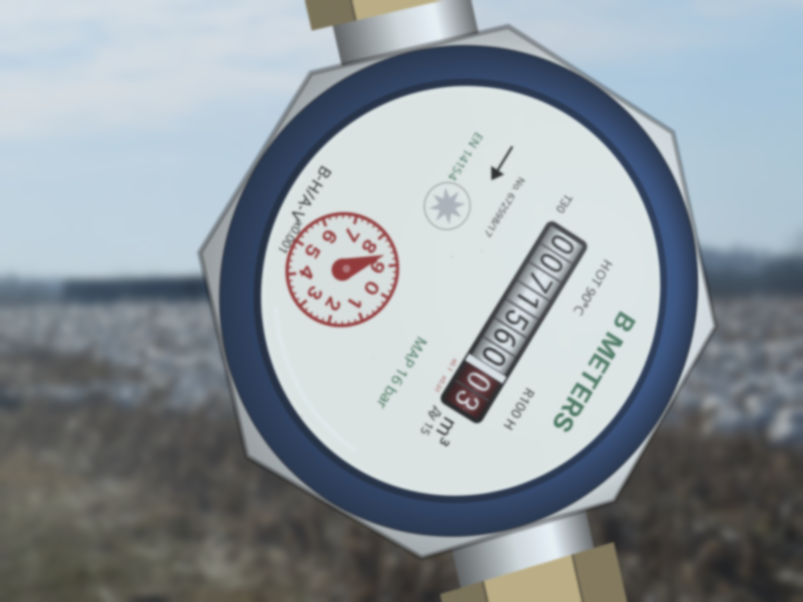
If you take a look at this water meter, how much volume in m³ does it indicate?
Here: 71560.038 m³
